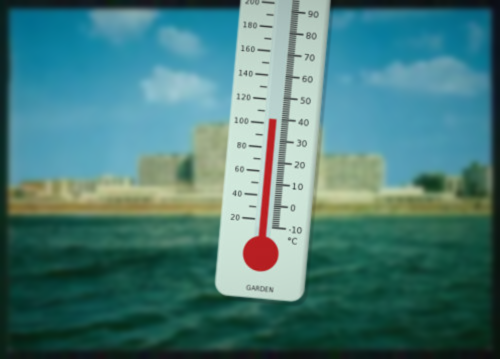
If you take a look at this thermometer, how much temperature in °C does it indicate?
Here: 40 °C
